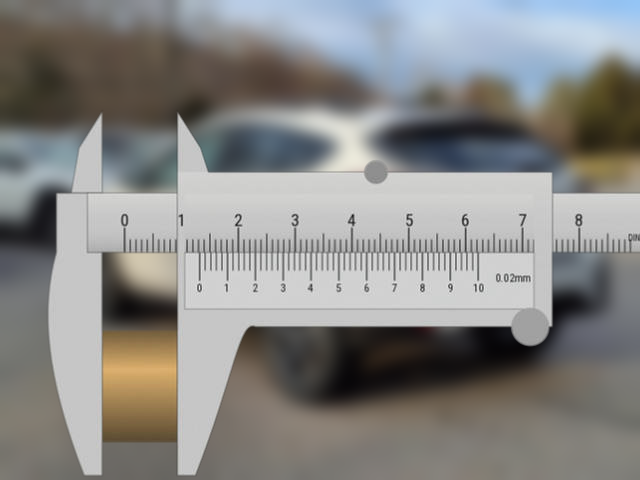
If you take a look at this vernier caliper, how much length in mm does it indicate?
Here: 13.2 mm
